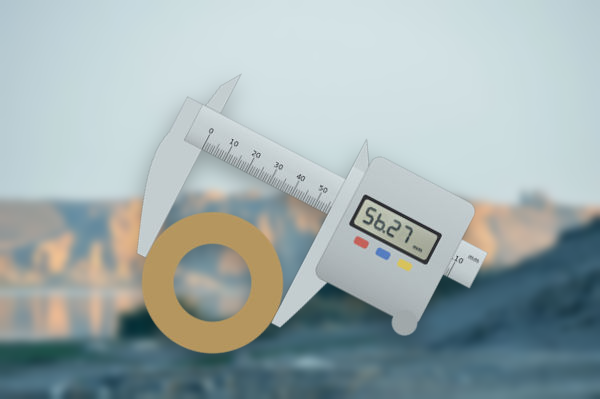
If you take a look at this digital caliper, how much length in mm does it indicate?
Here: 56.27 mm
